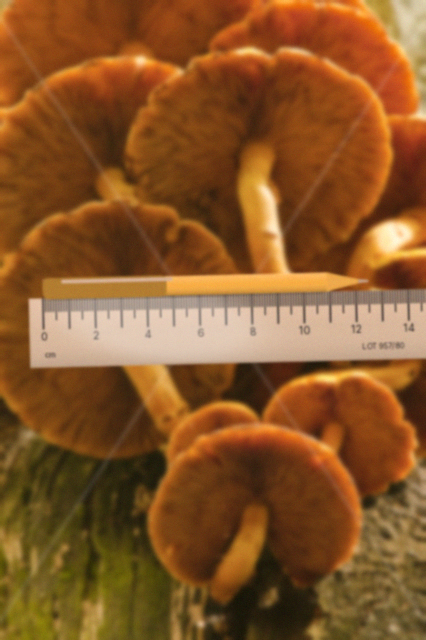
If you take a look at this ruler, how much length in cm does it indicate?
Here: 12.5 cm
